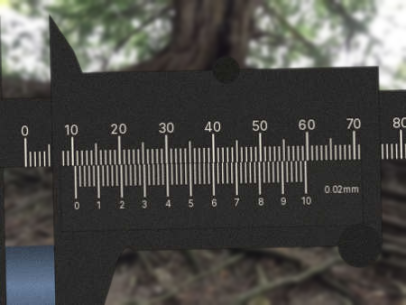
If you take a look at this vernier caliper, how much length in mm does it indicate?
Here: 10.5 mm
